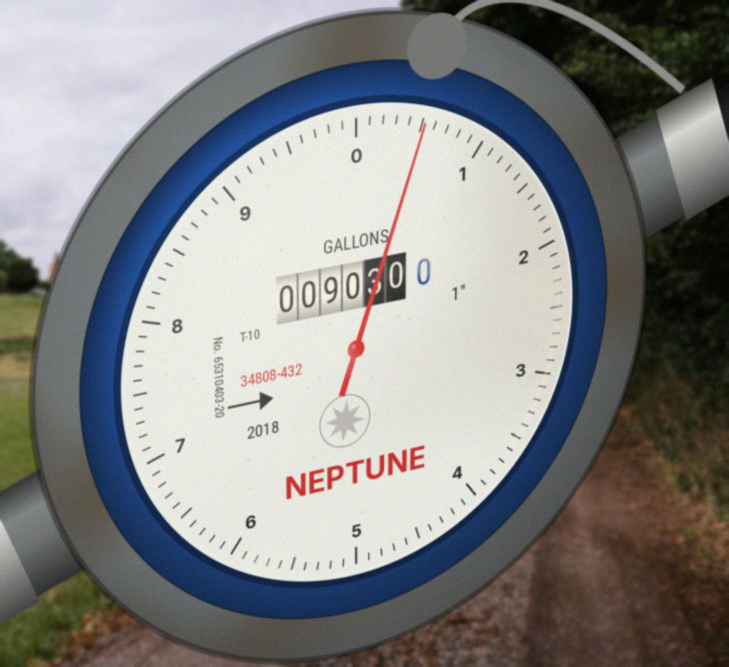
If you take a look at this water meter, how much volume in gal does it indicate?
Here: 90300.5 gal
